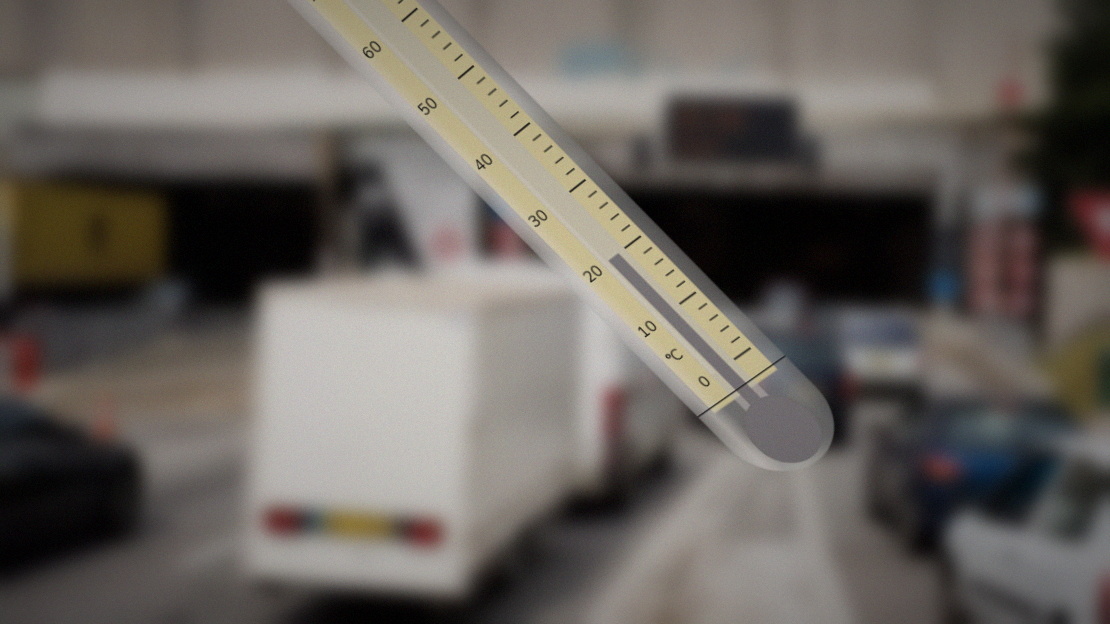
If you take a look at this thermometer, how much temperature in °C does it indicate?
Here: 20 °C
